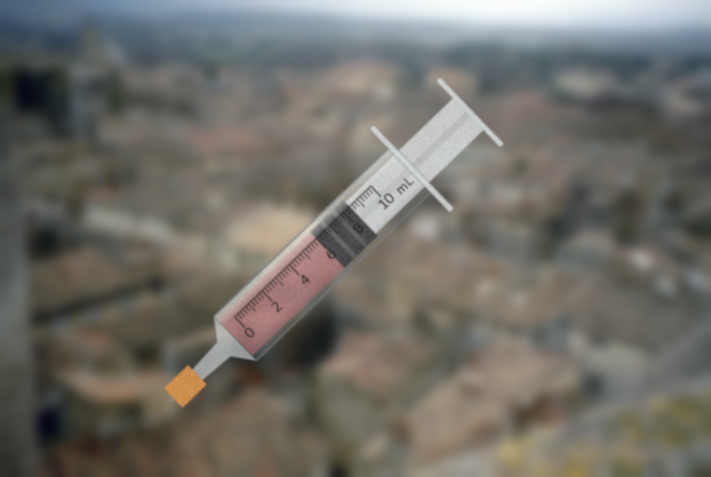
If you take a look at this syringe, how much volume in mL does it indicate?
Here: 6 mL
